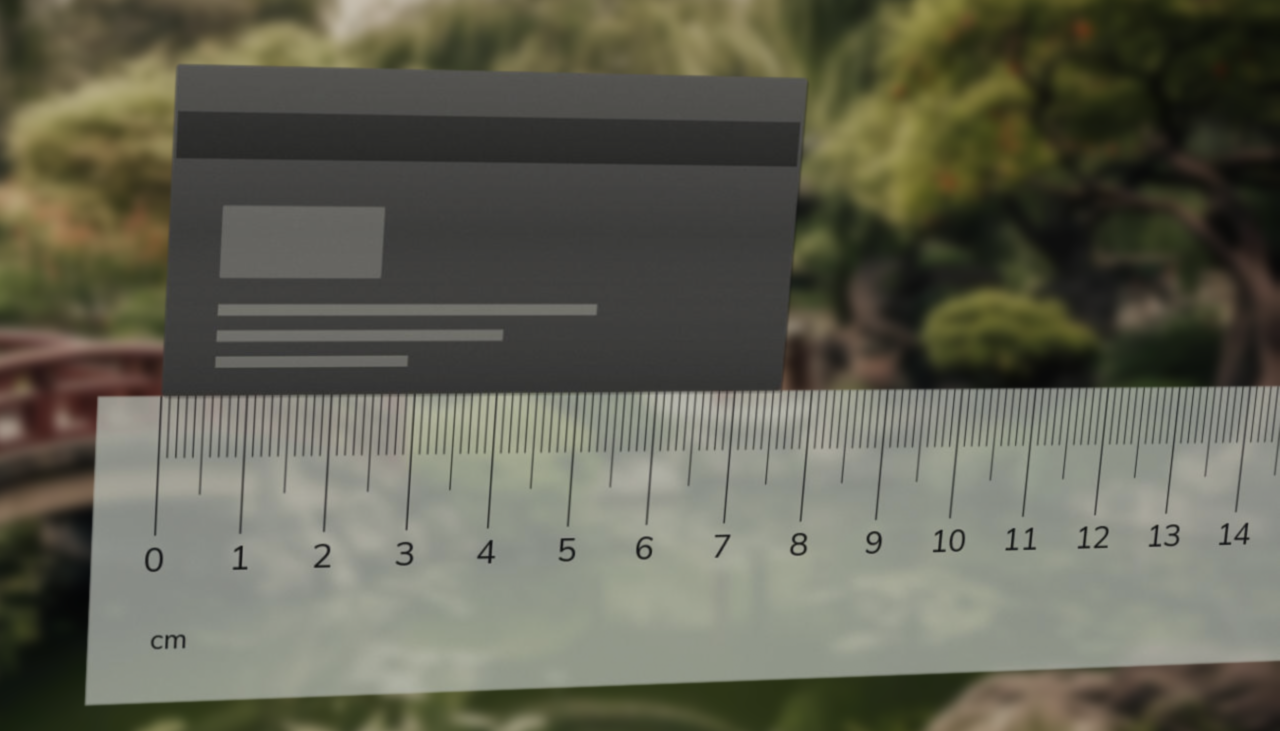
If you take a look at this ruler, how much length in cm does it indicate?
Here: 7.6 cm
